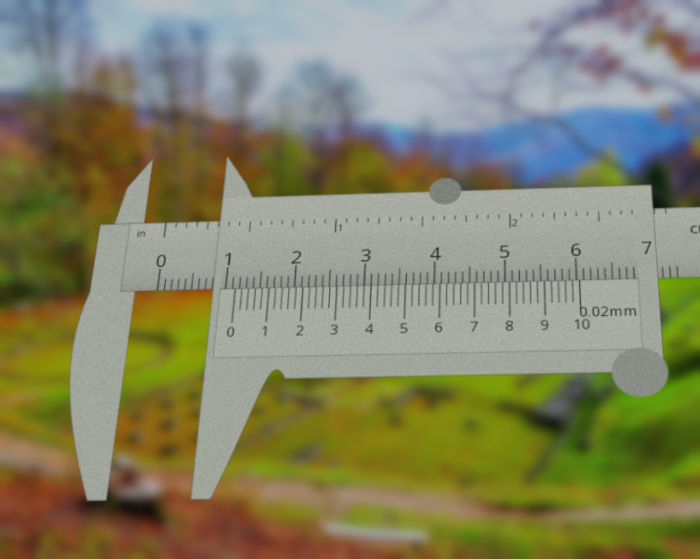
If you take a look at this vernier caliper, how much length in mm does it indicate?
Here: 11.4 mm
